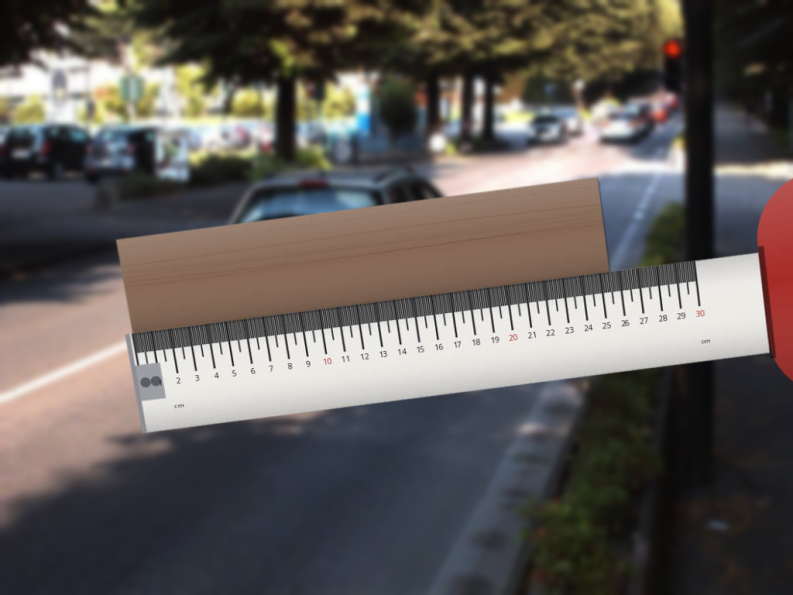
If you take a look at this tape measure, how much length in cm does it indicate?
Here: 25.5 cm
